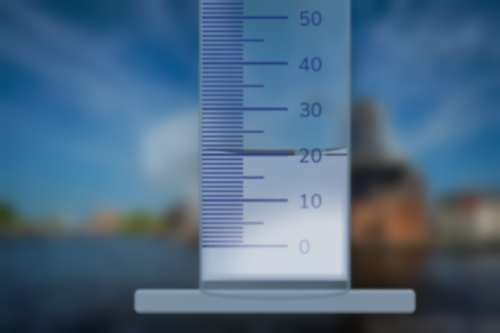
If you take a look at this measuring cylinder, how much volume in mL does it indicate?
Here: 20 mL
